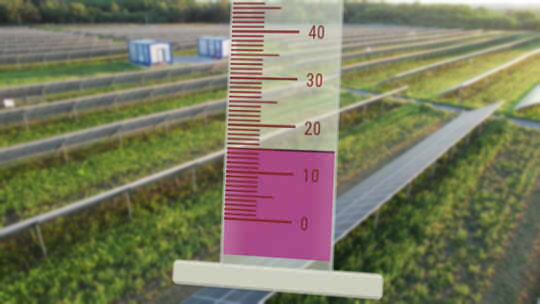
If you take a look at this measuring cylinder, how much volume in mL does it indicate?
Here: 15 mL
